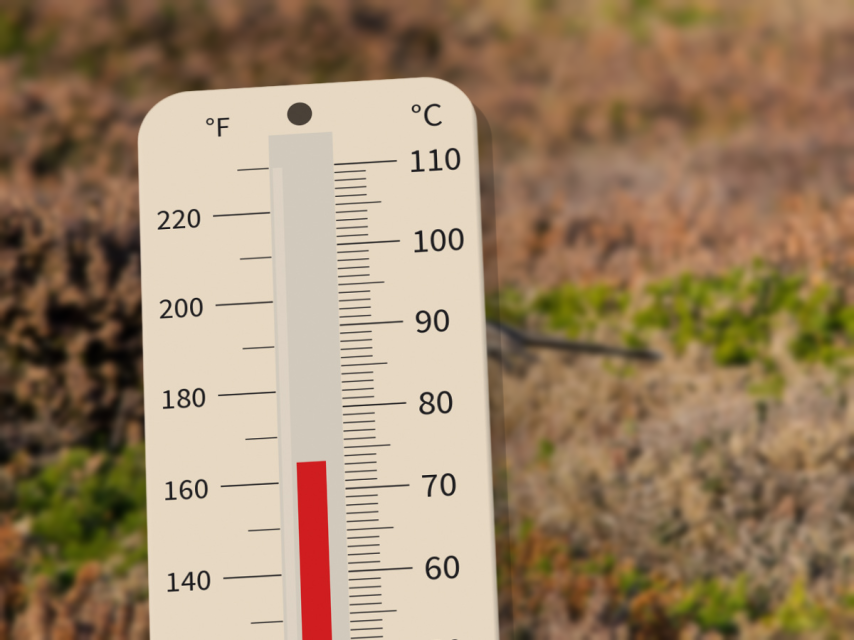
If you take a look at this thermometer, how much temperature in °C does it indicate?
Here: 73.5 °C
